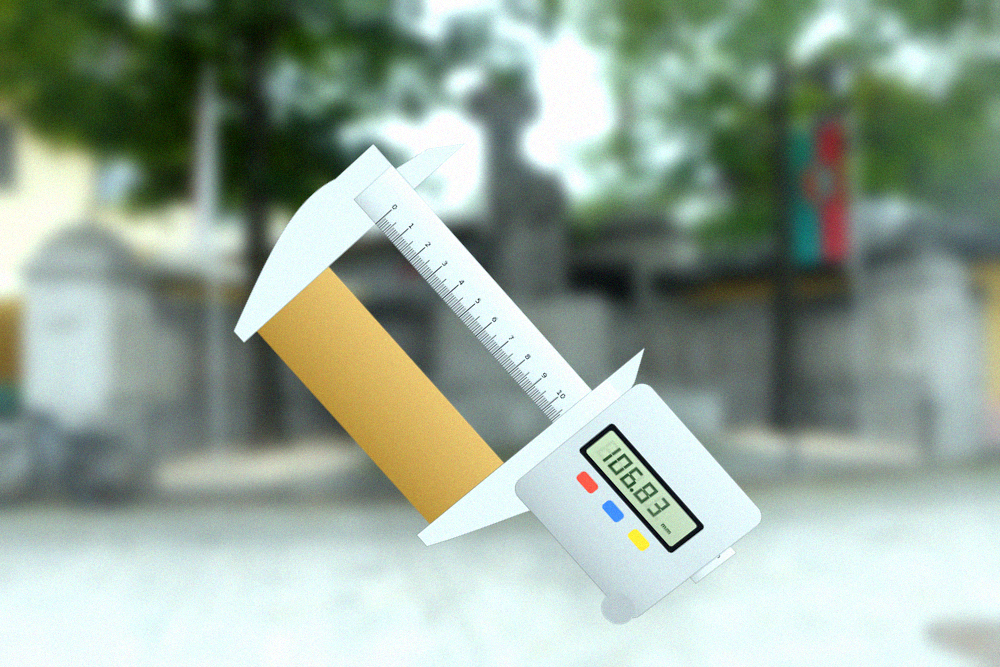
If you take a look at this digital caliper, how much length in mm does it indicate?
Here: 106.83 mm
